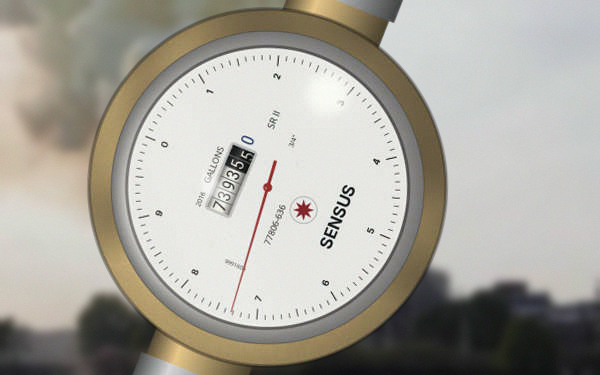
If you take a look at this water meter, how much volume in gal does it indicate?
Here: 7393547.3 gal
